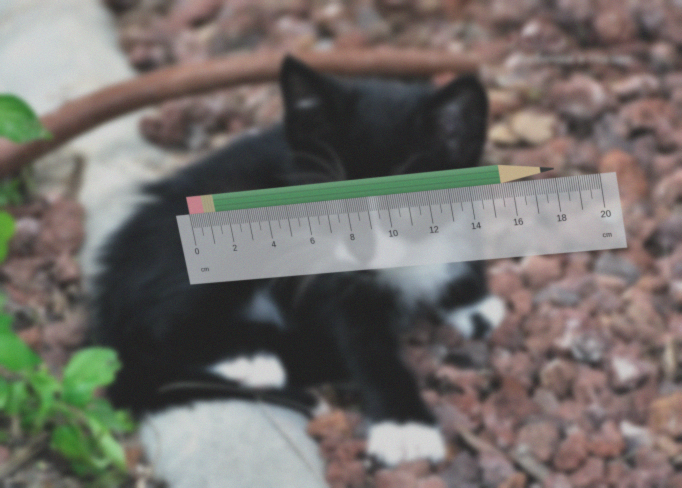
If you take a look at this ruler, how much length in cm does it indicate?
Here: 18 cm
